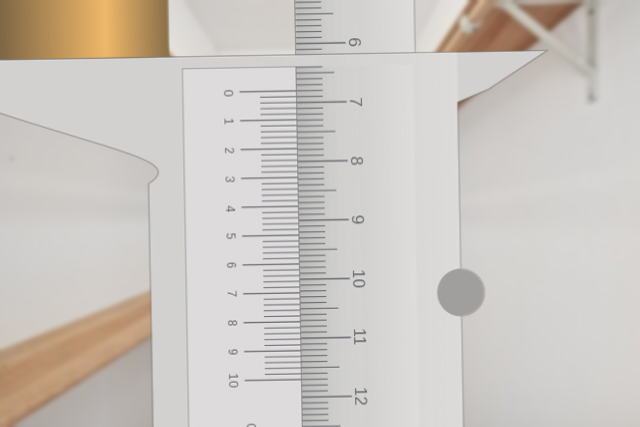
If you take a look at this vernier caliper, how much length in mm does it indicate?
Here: 68.0 mm
